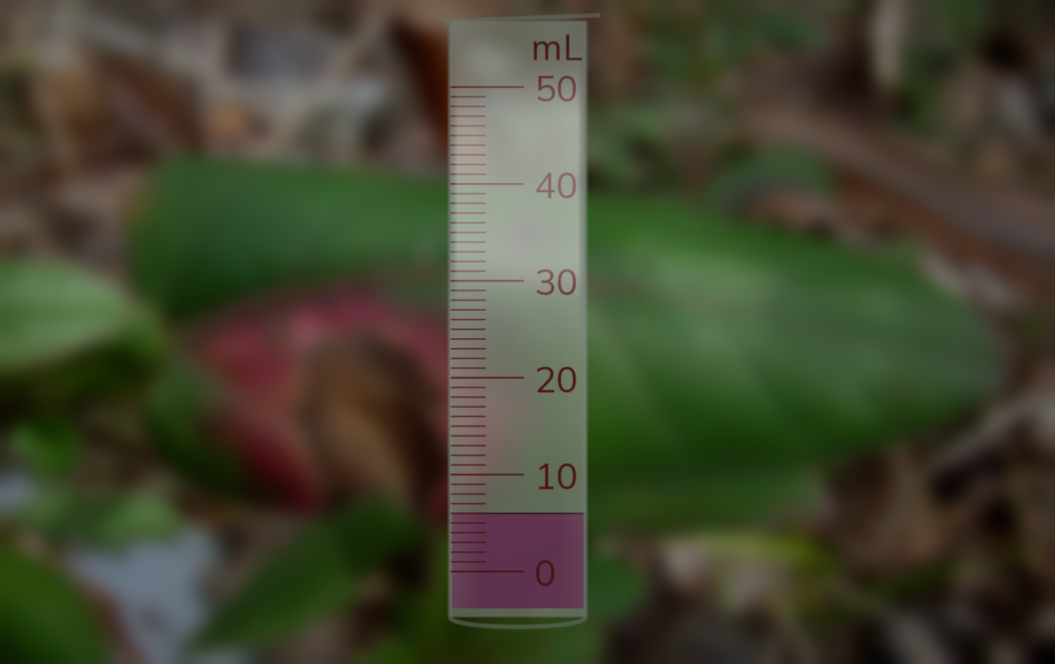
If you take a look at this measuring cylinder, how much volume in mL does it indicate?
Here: 6 mL
